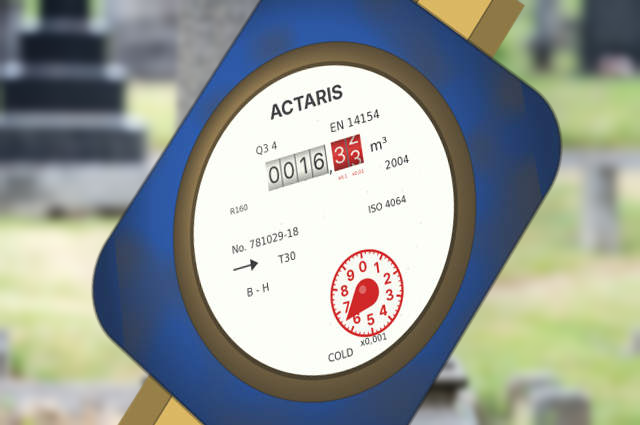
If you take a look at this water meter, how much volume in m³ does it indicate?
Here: 16.326 m³
